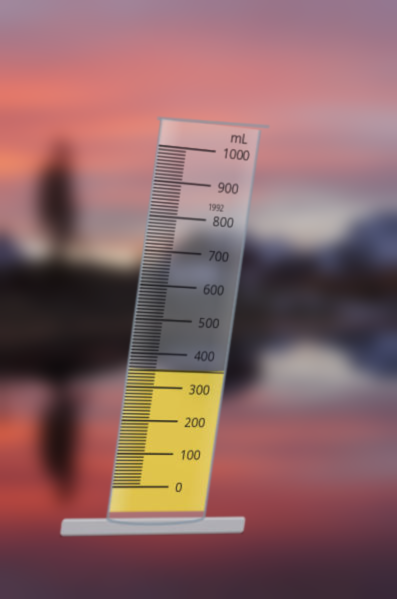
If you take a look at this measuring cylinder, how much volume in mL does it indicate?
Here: 350 mL
